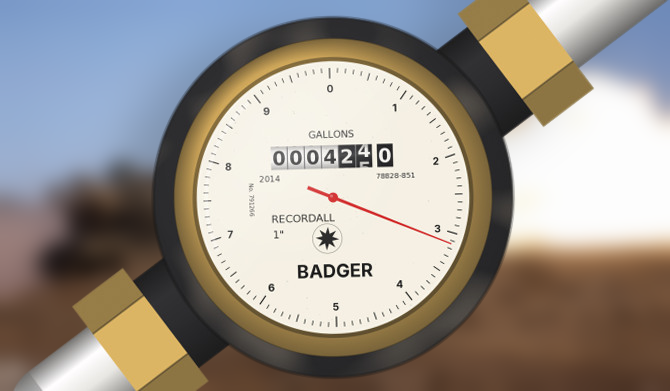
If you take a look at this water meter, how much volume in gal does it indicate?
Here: 4243.1 gal
